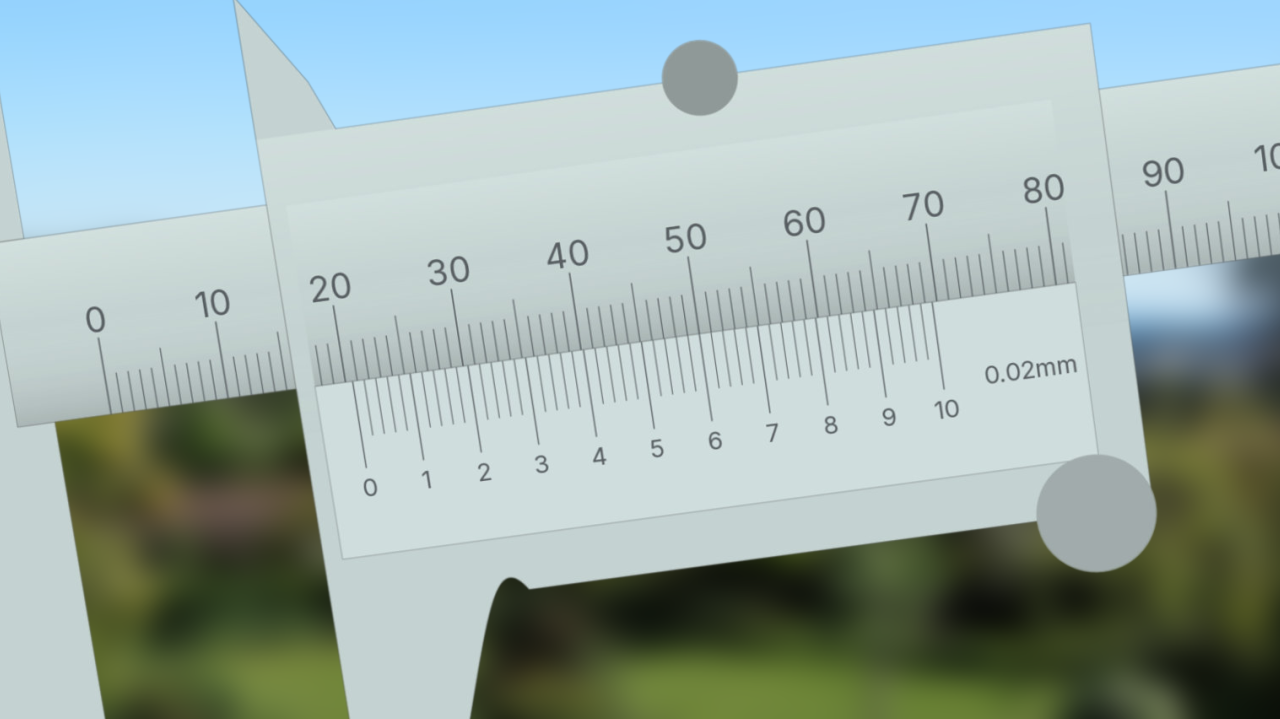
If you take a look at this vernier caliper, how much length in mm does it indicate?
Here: 20.6 mm
